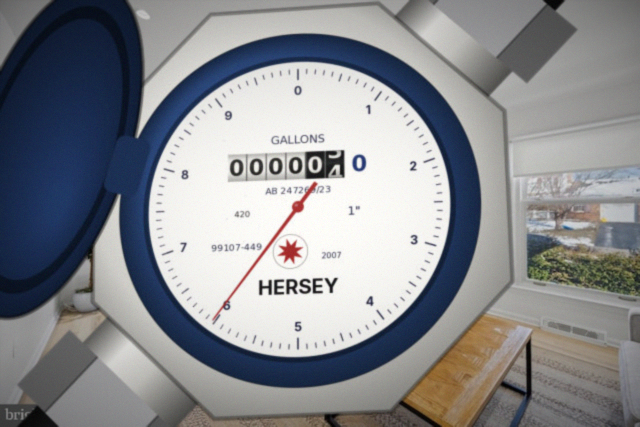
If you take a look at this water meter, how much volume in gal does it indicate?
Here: 36.0 gal
